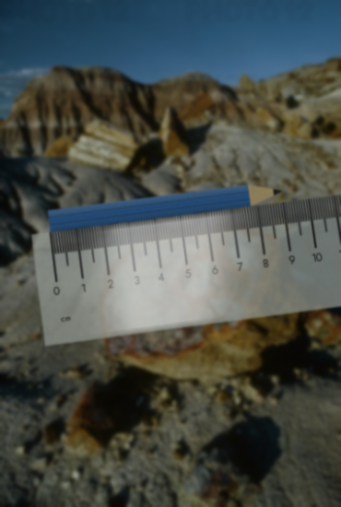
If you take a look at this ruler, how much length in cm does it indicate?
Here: 9 cm
